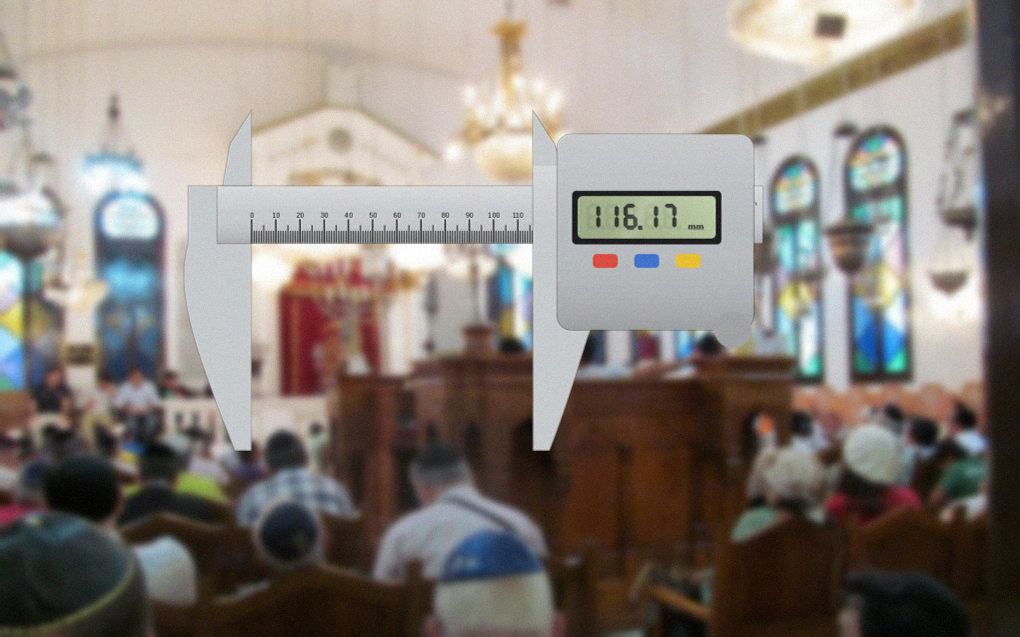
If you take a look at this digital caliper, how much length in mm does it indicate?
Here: 116.17 mm
